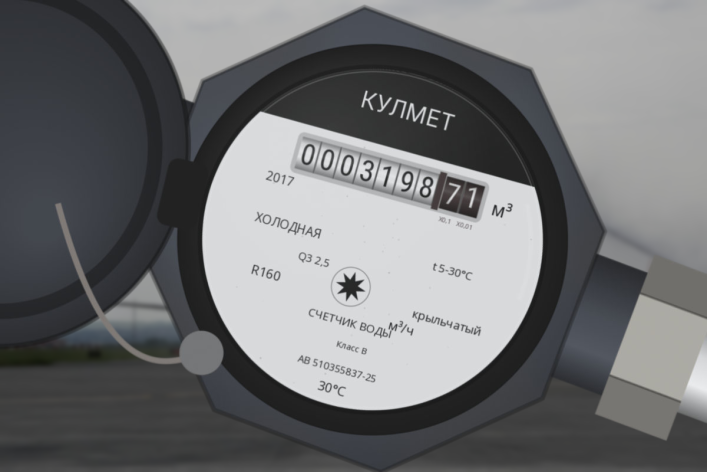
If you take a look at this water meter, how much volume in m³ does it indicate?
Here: 3198.71 m³
